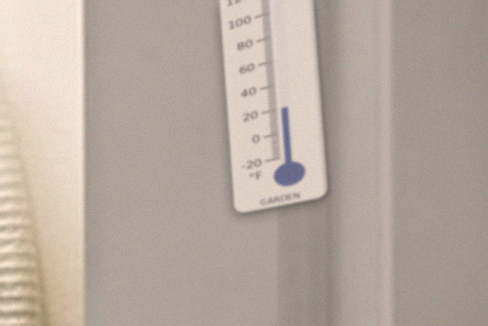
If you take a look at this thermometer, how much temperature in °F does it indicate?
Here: 20 °F
